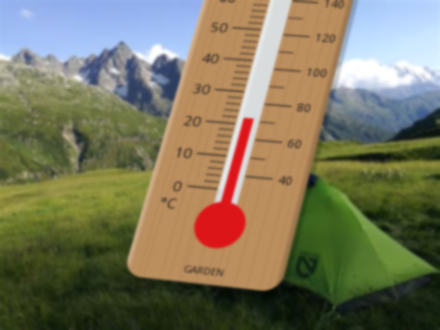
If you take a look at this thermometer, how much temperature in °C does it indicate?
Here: 22 °C
